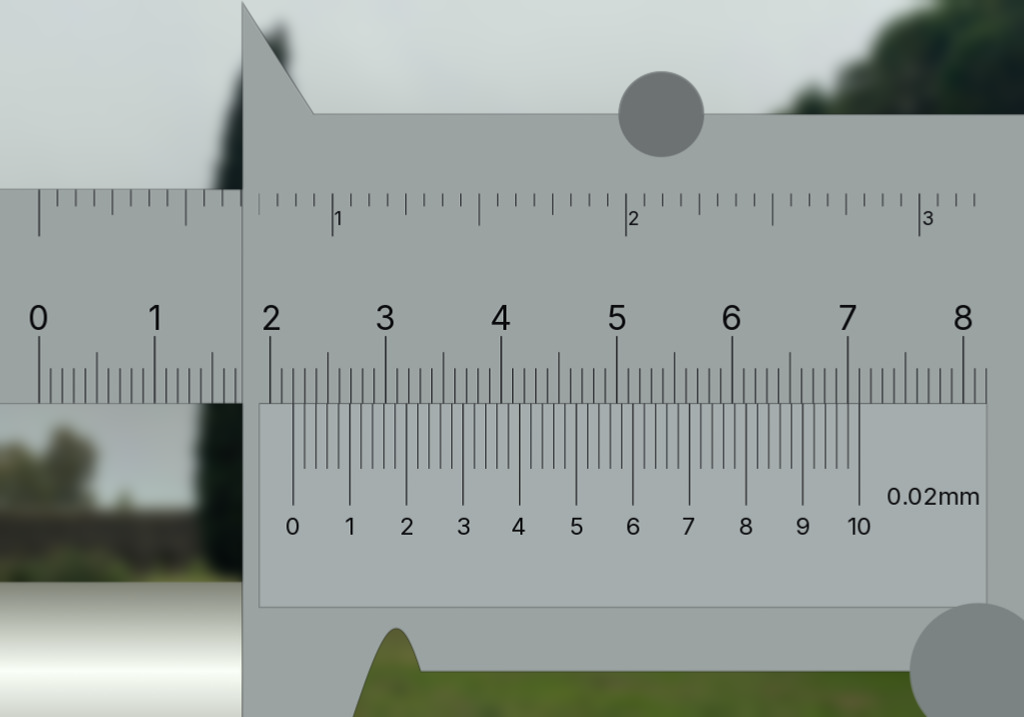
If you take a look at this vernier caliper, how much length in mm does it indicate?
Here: 22.0 mm
